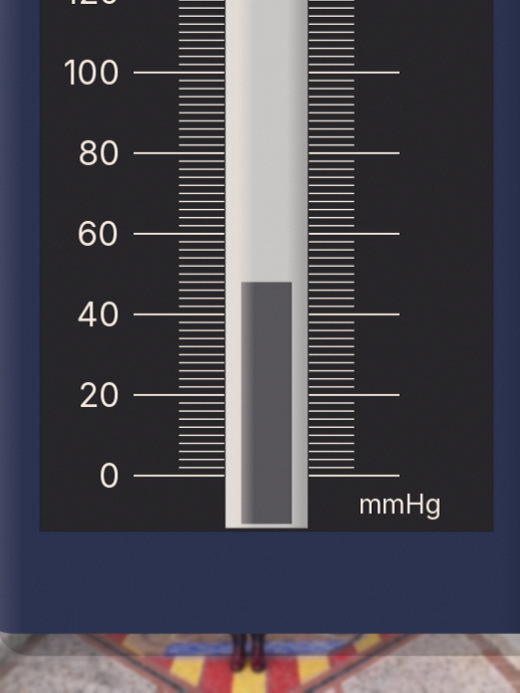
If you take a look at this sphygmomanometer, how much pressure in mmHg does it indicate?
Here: 48 mmHg
